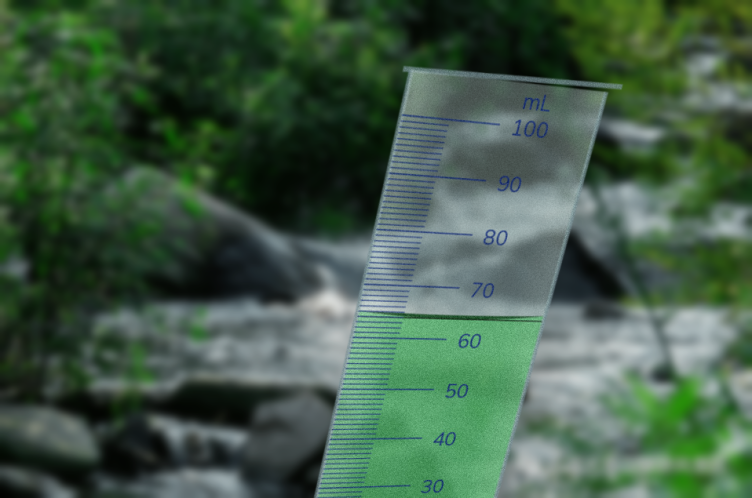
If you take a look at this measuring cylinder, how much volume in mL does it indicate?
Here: 64 mL
